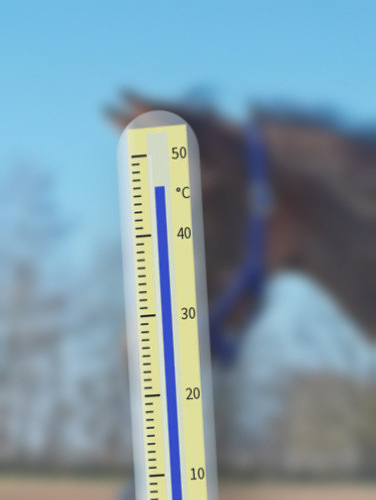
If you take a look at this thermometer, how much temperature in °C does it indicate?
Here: 46 °C
